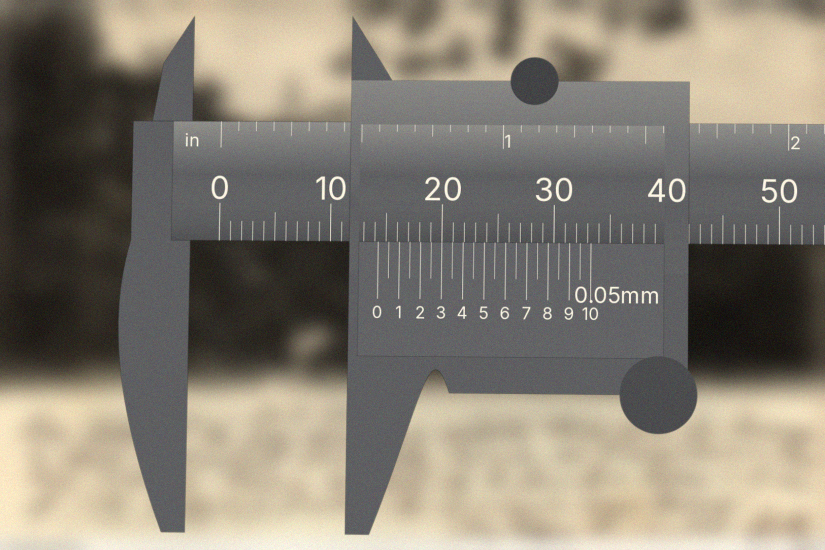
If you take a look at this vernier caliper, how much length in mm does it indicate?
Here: 14.3 mm
